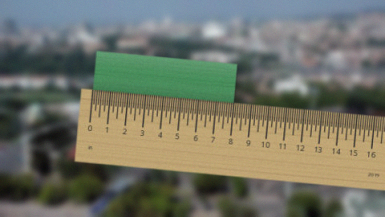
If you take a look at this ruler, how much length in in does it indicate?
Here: 8 in
